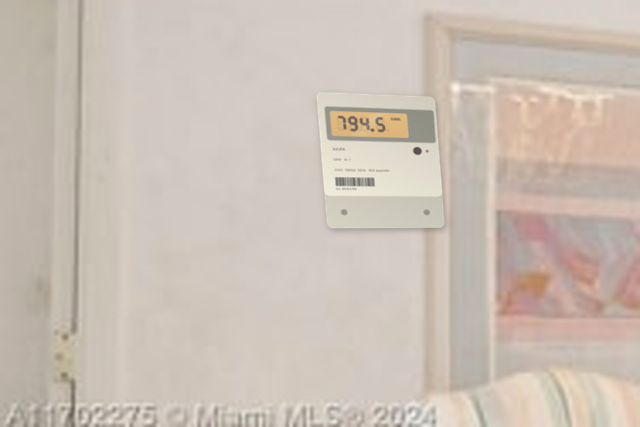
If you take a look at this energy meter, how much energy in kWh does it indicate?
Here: 794.5 kWh
